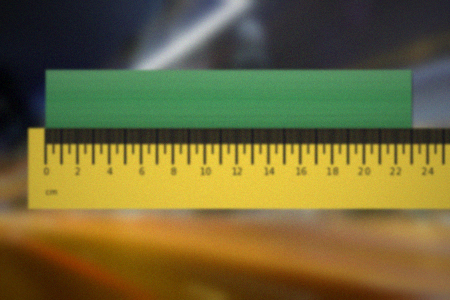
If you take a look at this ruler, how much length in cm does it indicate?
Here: 23 cm
